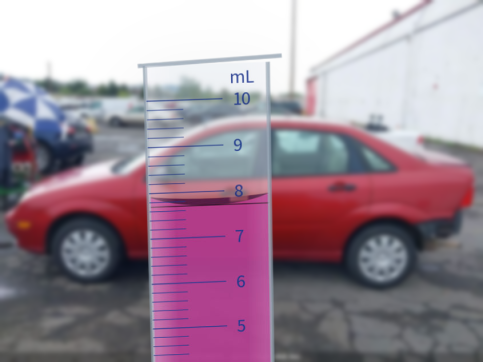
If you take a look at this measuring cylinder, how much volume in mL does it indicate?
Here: 7.7 mL
